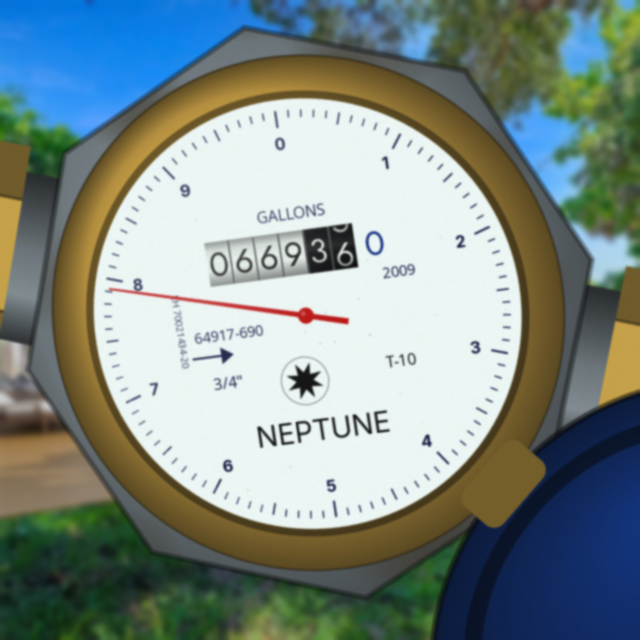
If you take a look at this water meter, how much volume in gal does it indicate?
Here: 669357.9 gal
